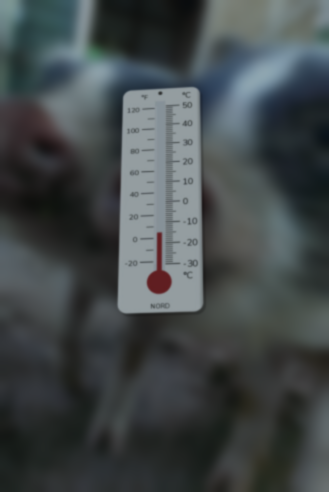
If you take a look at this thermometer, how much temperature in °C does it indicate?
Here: -15 °C
